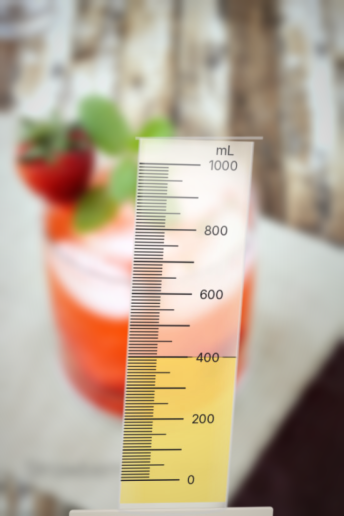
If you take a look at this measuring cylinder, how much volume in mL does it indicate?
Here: 400 mL
